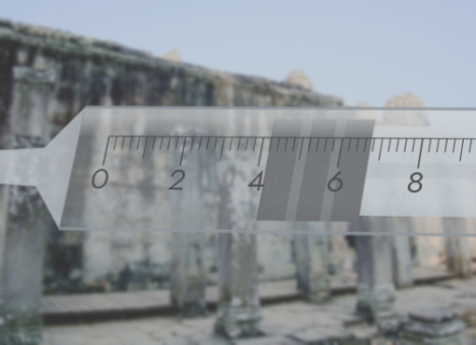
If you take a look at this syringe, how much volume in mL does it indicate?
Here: 4.2 mL
